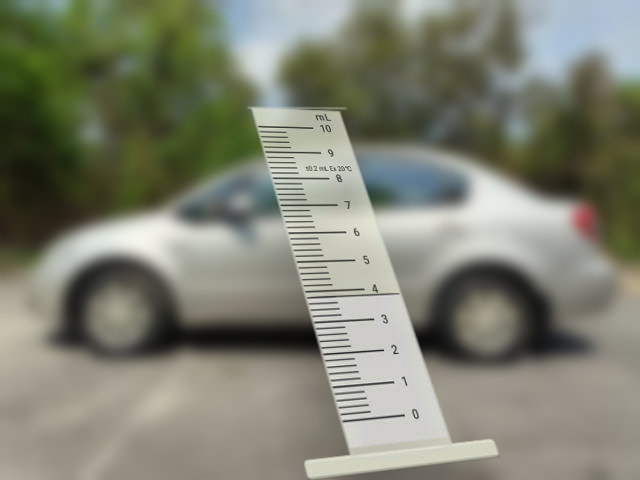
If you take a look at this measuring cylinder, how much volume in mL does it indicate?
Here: 3.8 mL
